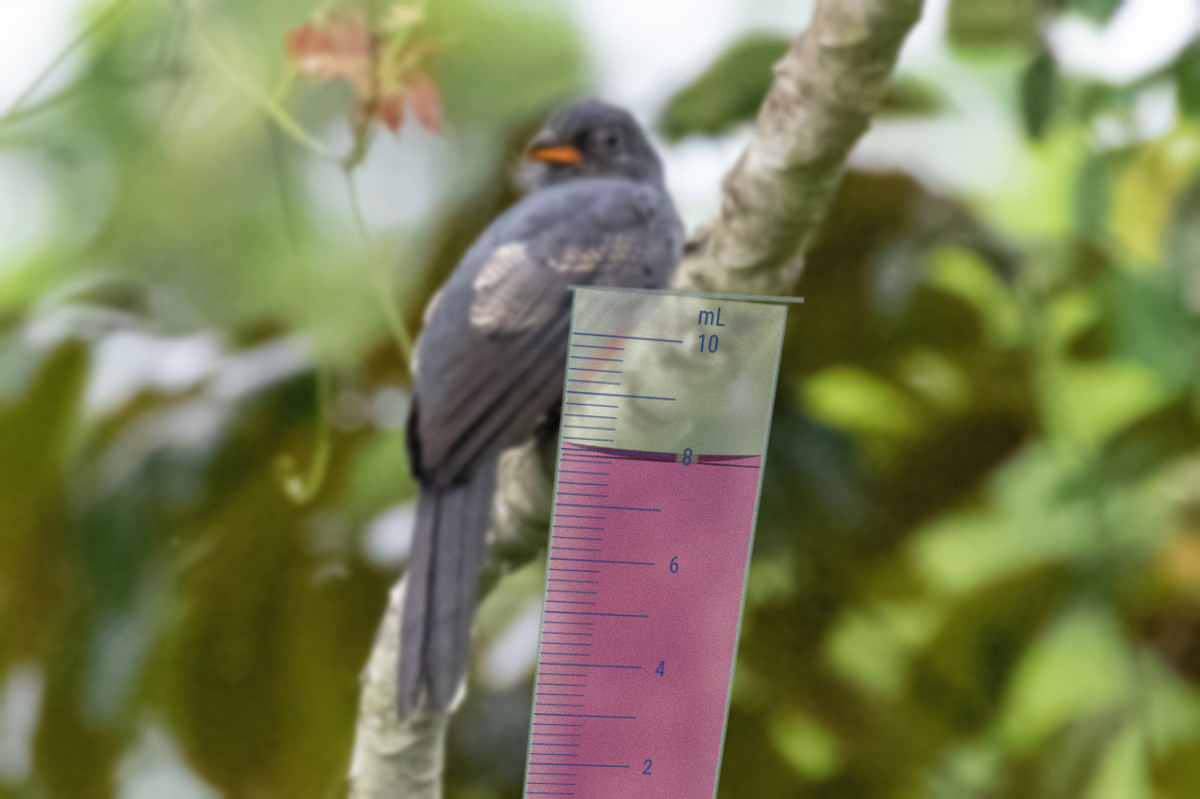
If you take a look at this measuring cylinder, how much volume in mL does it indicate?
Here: 7.9 mL
